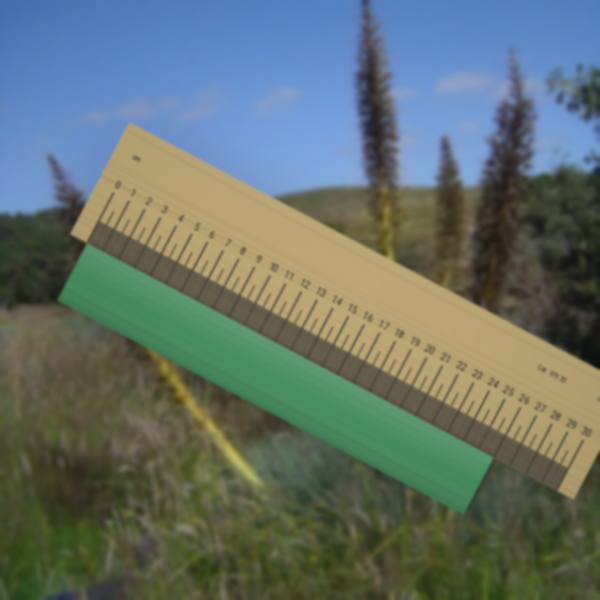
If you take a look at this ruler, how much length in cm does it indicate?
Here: 26 cm
